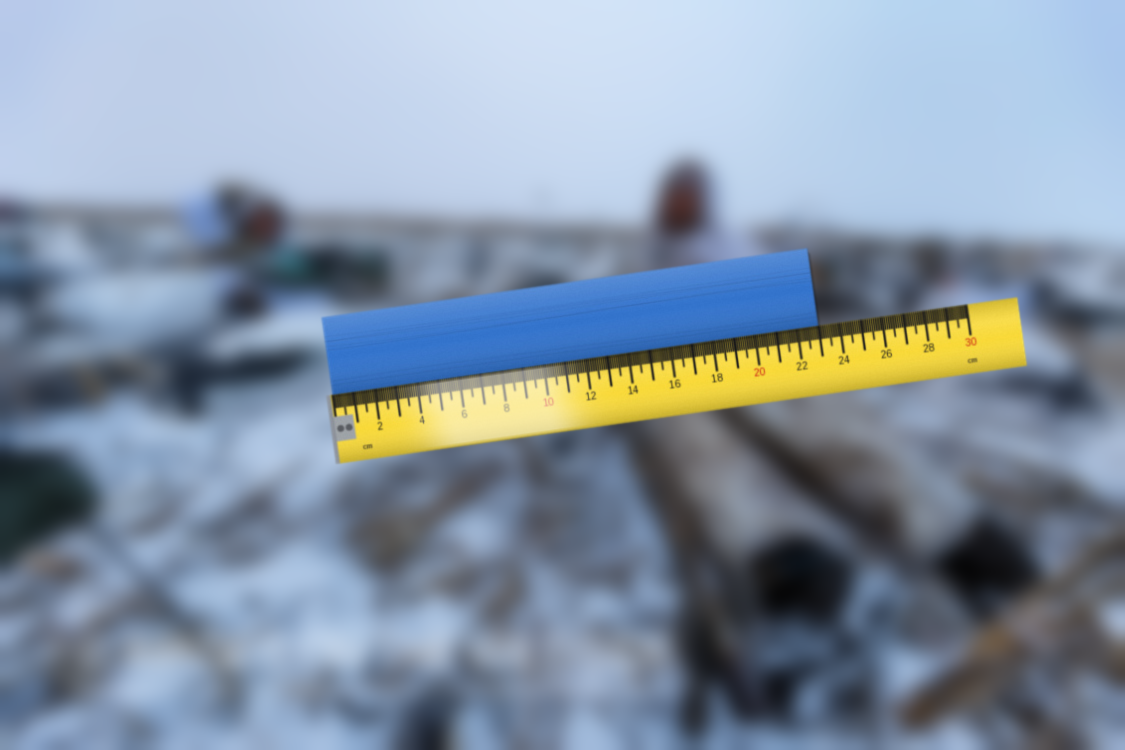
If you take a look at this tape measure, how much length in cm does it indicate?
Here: 23 cm
